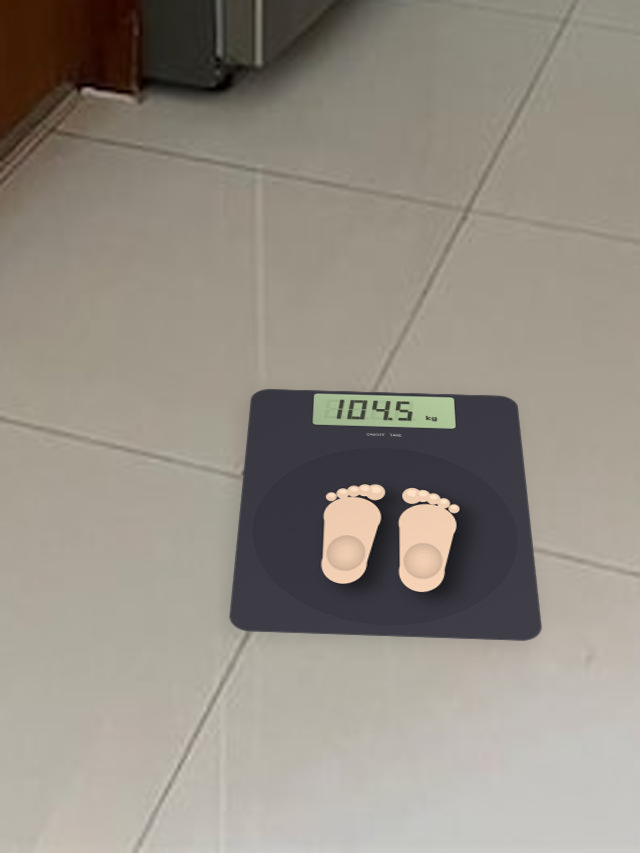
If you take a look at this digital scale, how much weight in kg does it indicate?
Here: 104.5 kg
